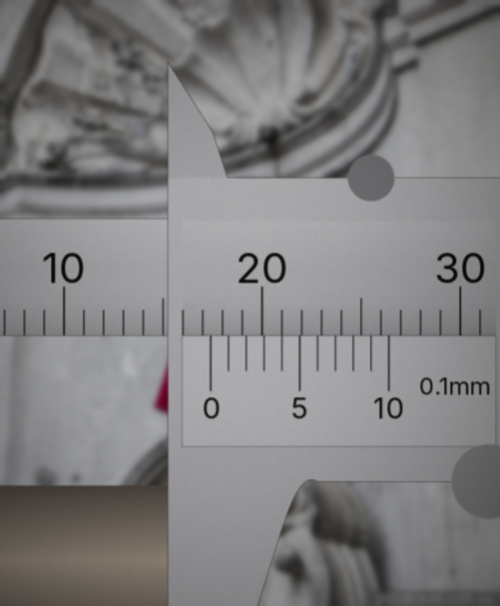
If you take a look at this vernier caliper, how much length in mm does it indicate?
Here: 17.4 mm
